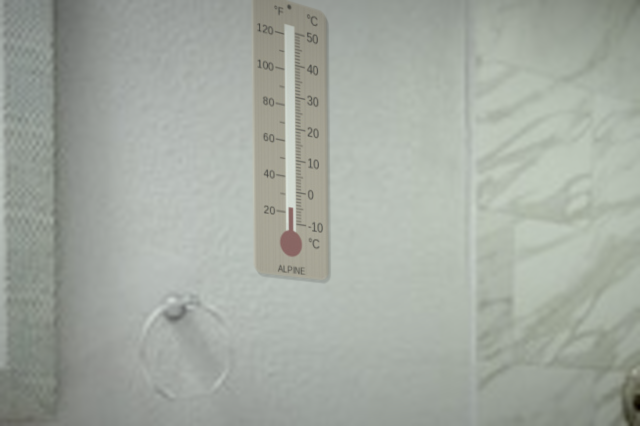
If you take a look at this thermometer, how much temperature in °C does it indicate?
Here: -5 °C
